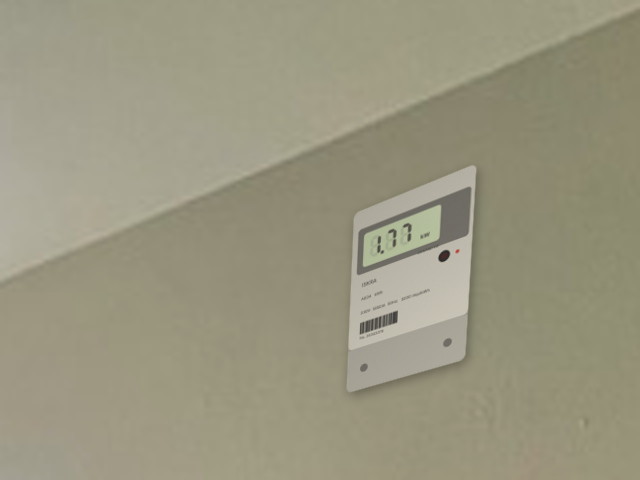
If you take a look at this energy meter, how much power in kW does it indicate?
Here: 1.77 kW
